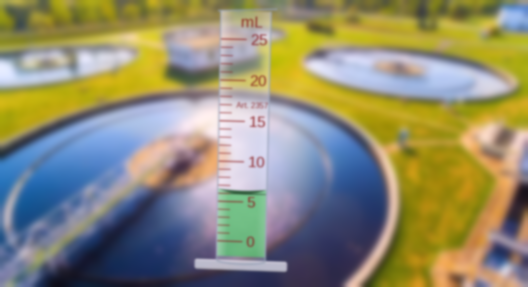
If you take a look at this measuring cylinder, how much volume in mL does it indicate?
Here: 6 mL
